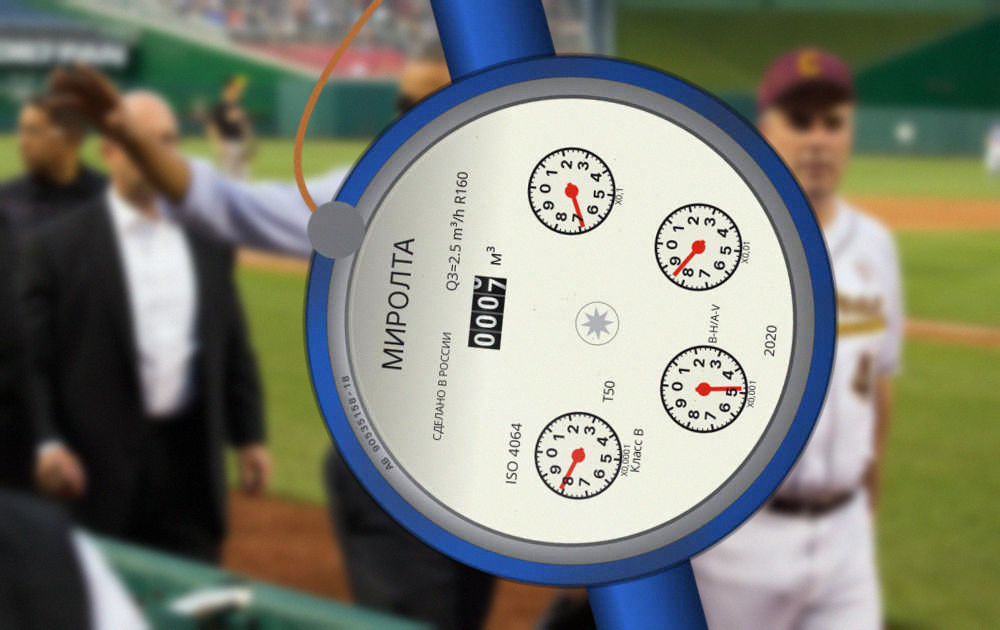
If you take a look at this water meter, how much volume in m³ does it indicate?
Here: 6.6848 m³
